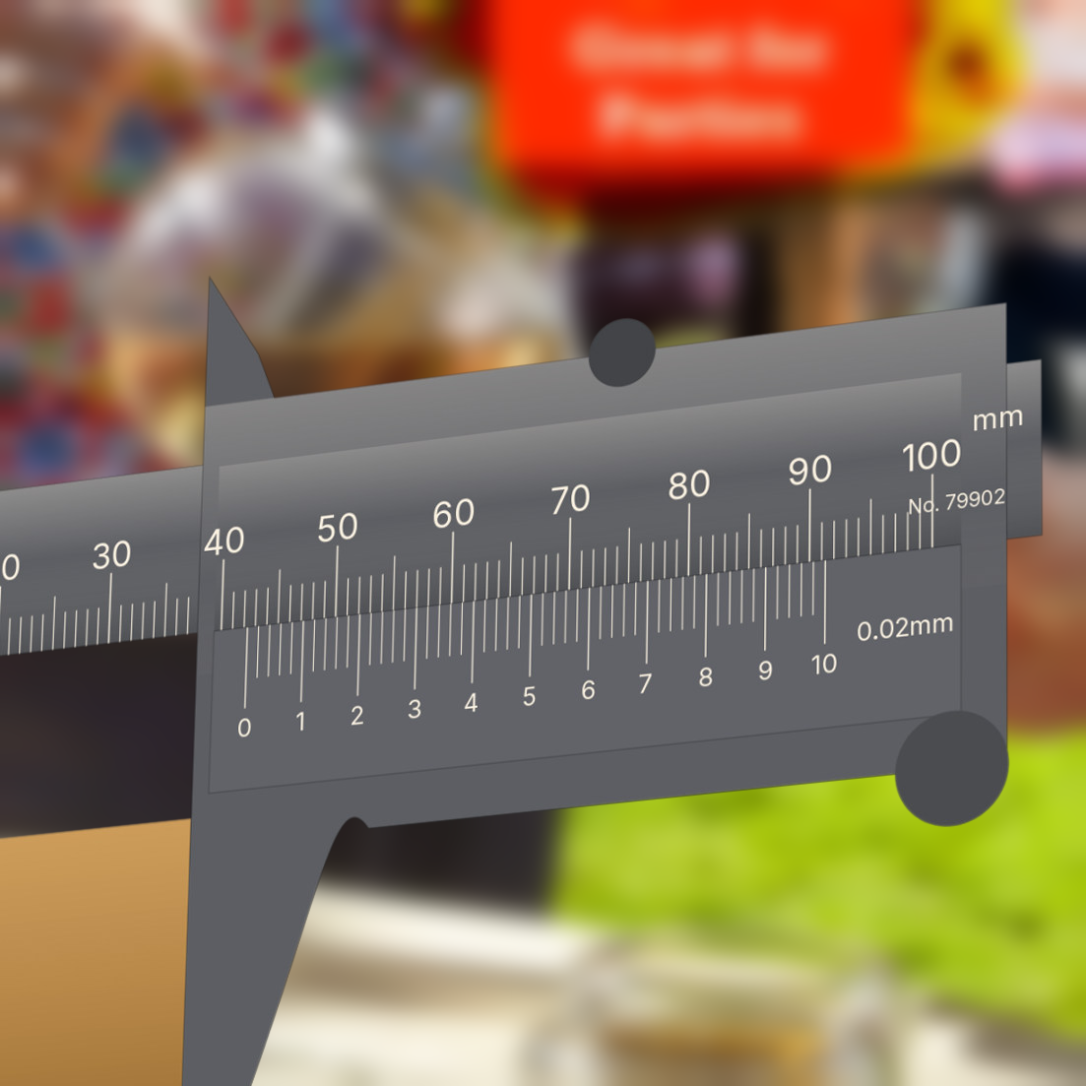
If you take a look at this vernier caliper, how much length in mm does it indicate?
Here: 42.3 mm
